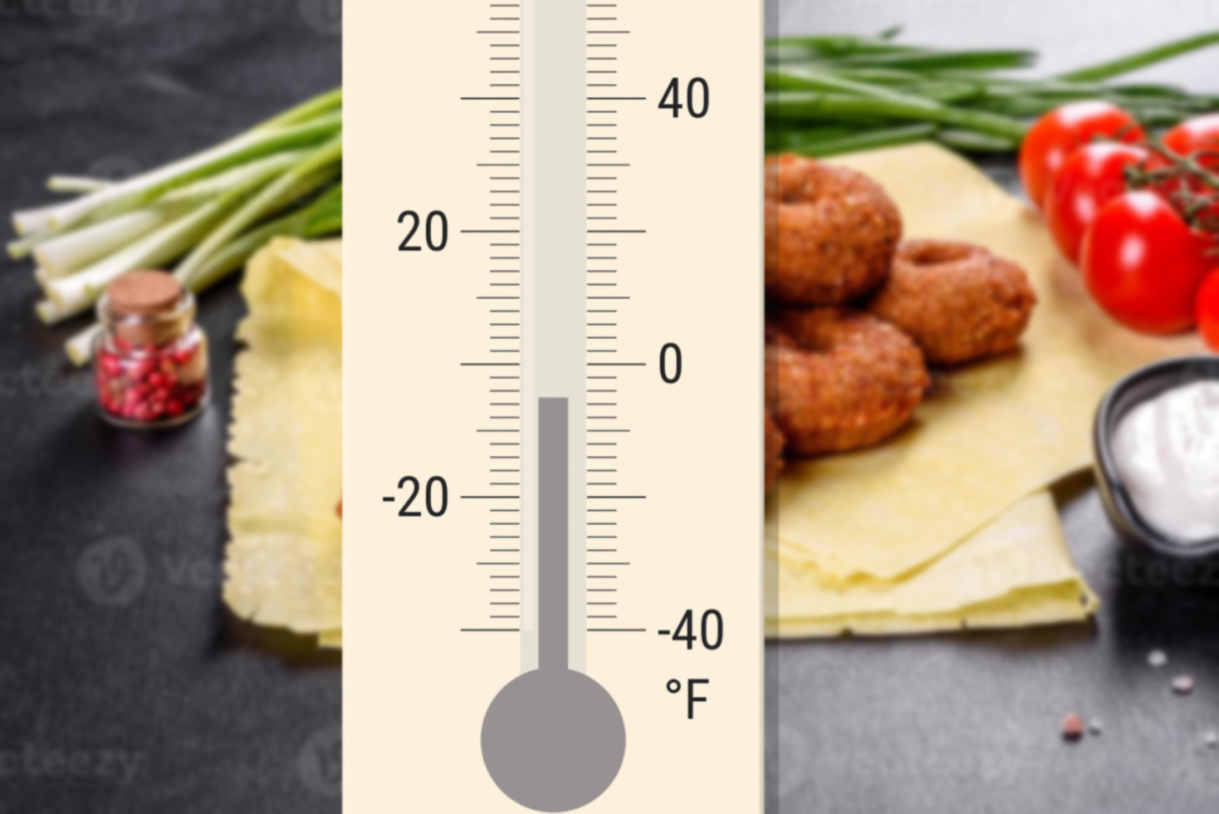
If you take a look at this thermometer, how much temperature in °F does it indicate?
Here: -5 °F
